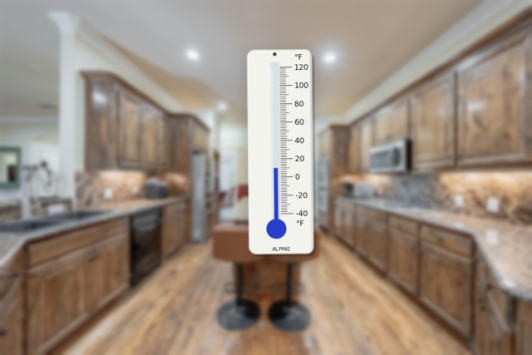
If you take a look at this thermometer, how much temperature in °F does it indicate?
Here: 10 °F
